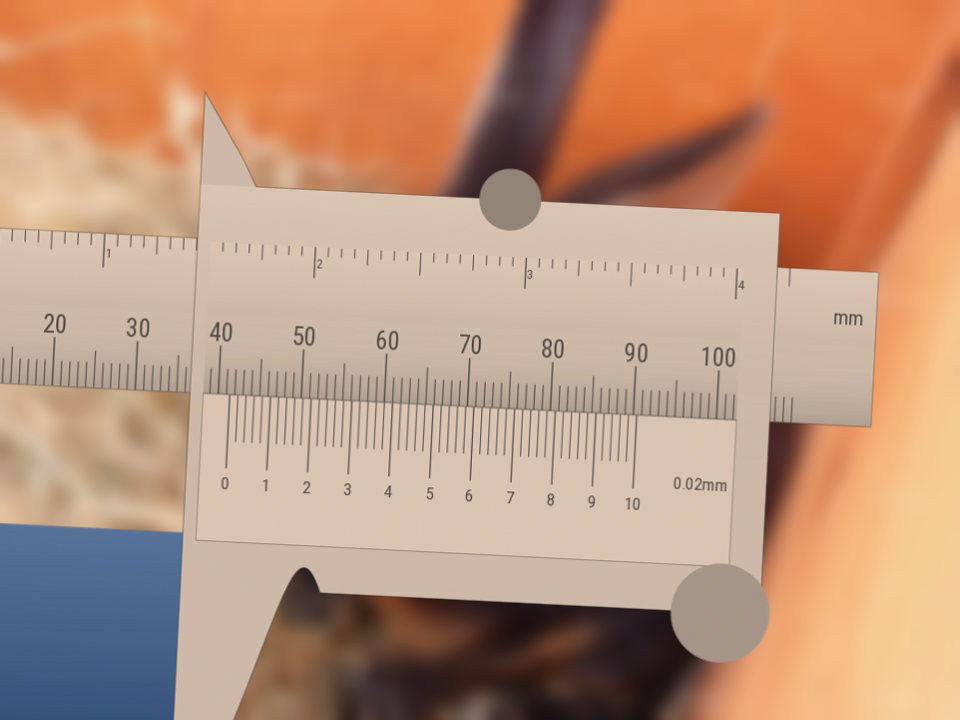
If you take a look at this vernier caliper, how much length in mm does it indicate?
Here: 41.4 mm
